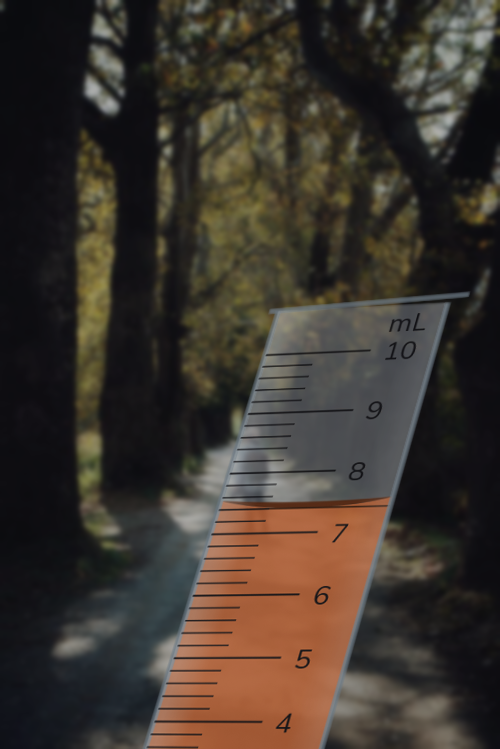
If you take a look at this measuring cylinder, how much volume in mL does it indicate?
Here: 7.4 mL
